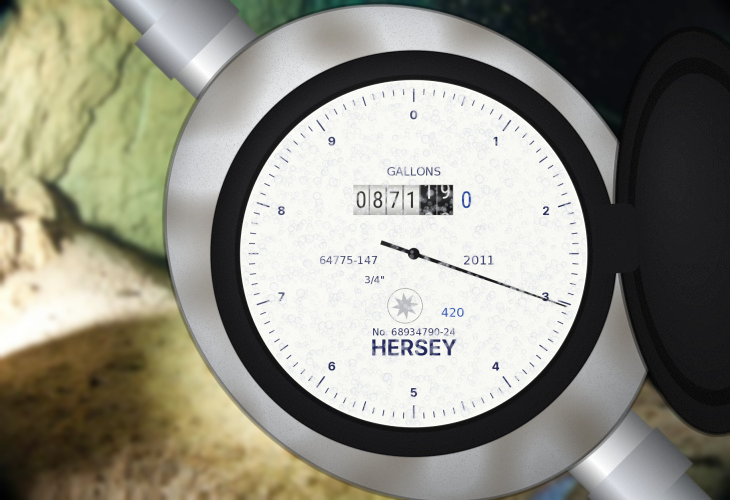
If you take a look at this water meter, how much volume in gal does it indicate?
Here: 871193.0 gal
